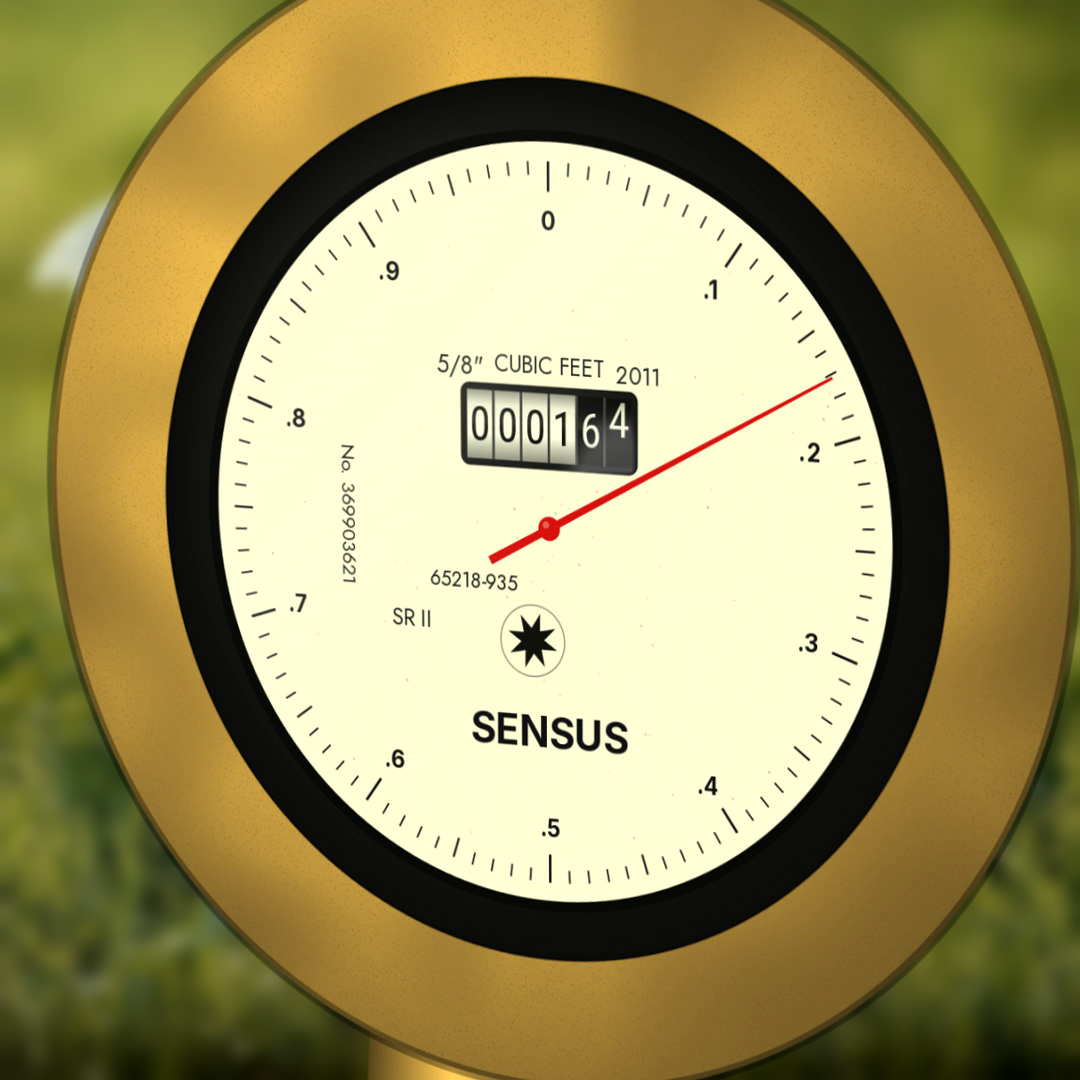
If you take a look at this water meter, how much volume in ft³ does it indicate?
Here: 164.17 ft³
